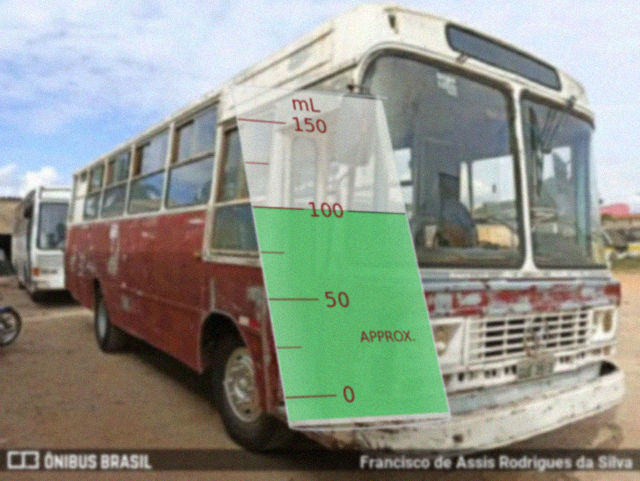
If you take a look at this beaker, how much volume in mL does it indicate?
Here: 100 mL
